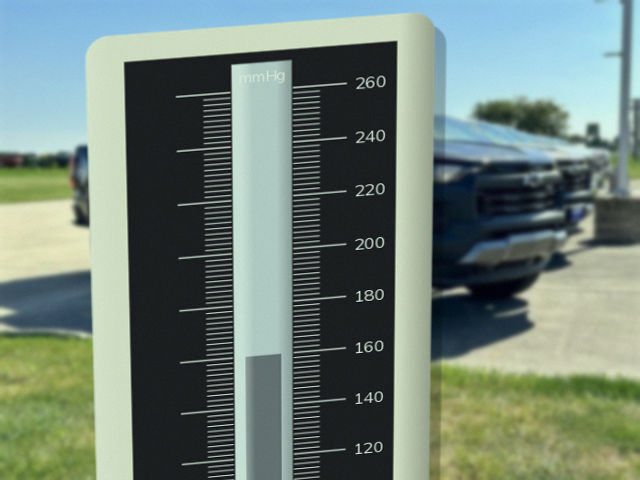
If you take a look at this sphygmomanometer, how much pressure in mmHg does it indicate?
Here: 160 mmHg
